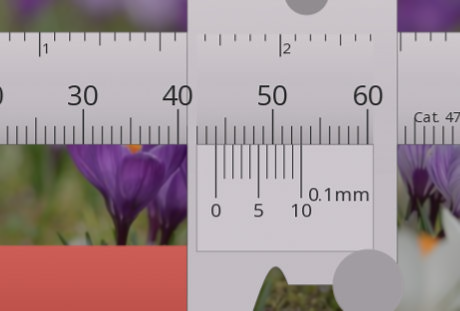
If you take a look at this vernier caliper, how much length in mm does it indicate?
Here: 44.0 mm
